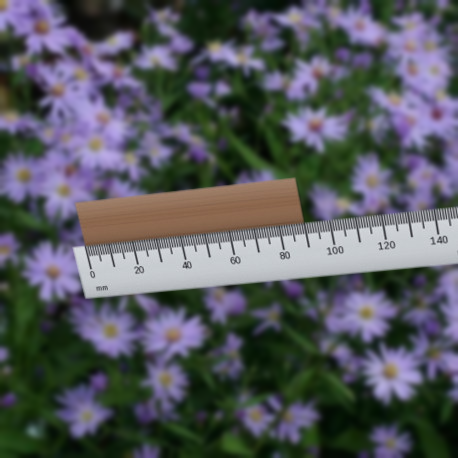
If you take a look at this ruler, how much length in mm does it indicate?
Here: 90 mm
